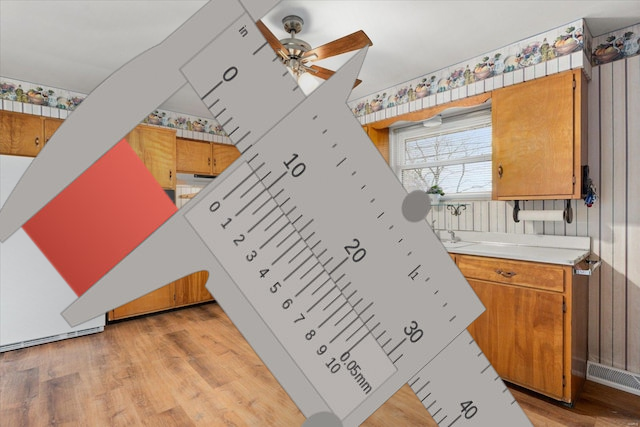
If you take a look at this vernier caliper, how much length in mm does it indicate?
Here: 8.0 mm
